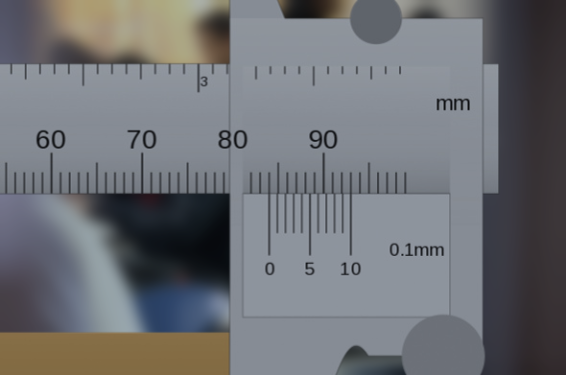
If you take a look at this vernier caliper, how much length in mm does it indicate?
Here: 84.0 mm
